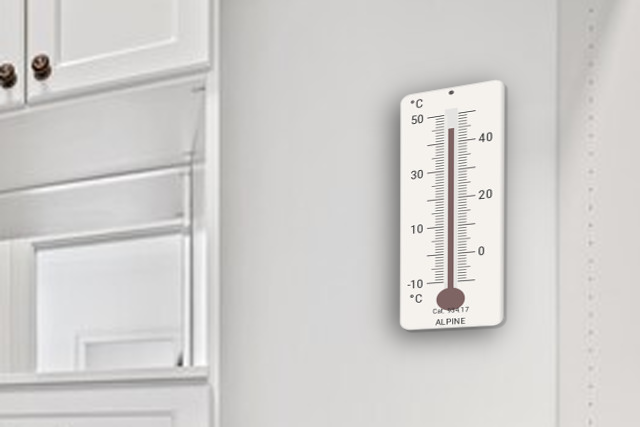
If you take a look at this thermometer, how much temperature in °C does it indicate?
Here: 45 °C
